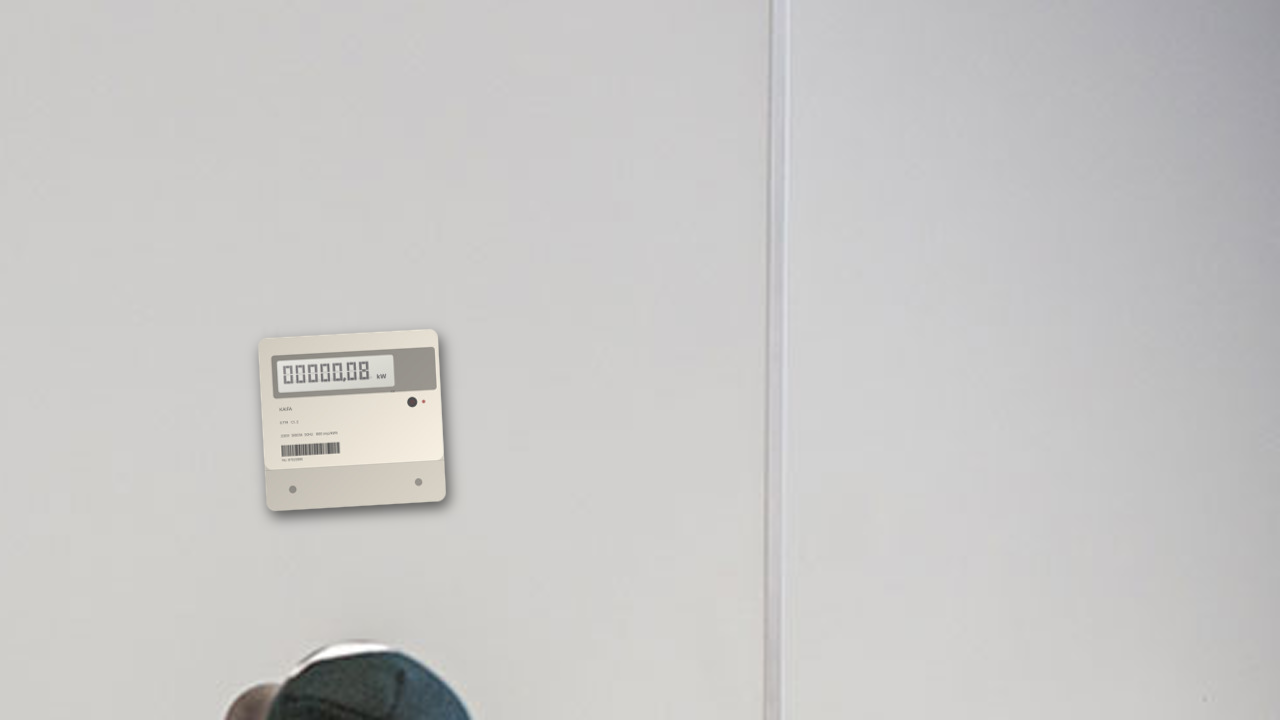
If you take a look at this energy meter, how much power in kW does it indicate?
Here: 0.08 kW
